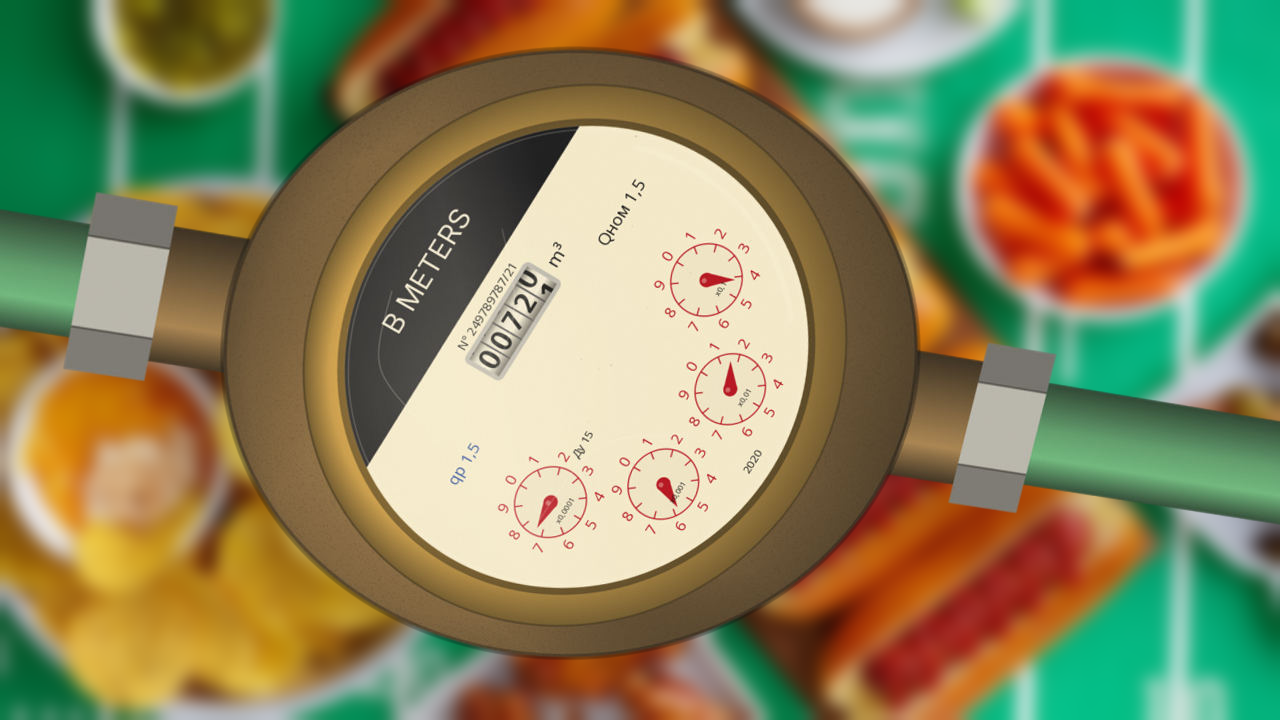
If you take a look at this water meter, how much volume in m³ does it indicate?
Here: 720.4157 m³
